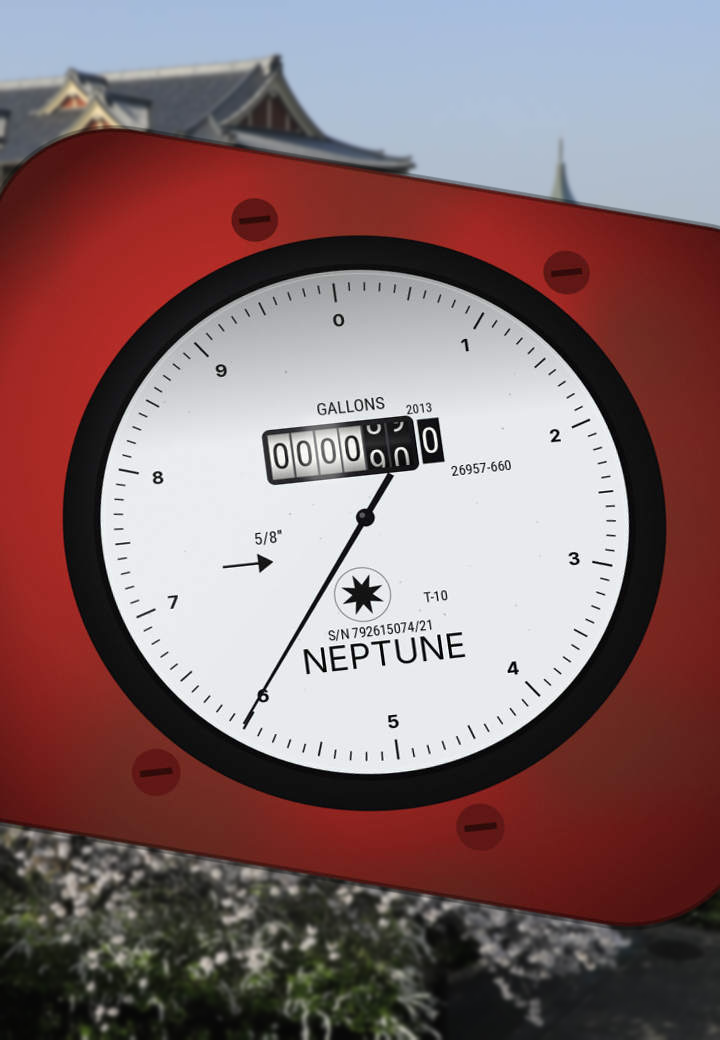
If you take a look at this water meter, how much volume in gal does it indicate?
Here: 896.0 gal
